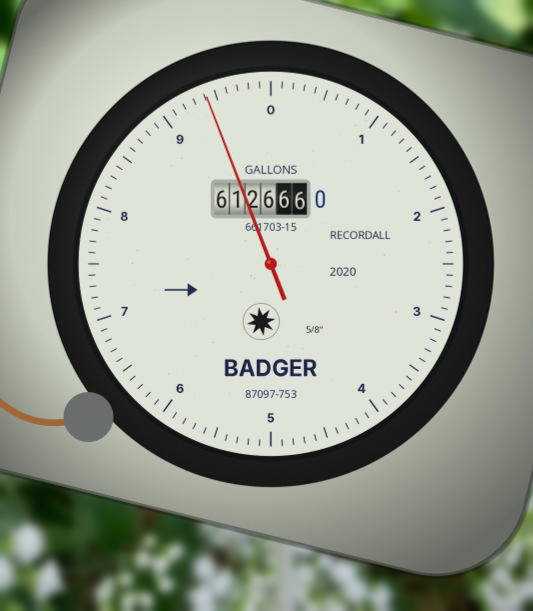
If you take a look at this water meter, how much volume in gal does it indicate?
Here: 6126659.4 gal
